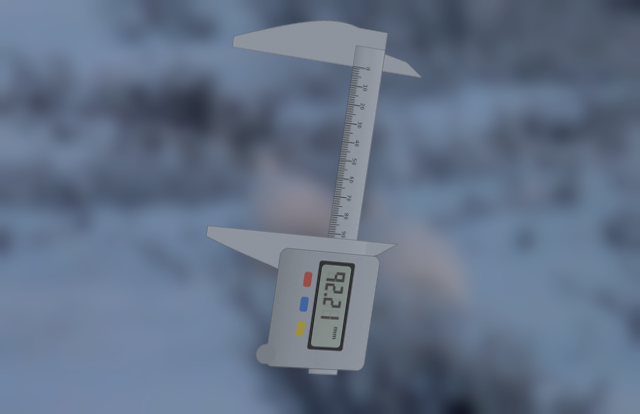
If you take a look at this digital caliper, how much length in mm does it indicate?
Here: 92.21 mm
